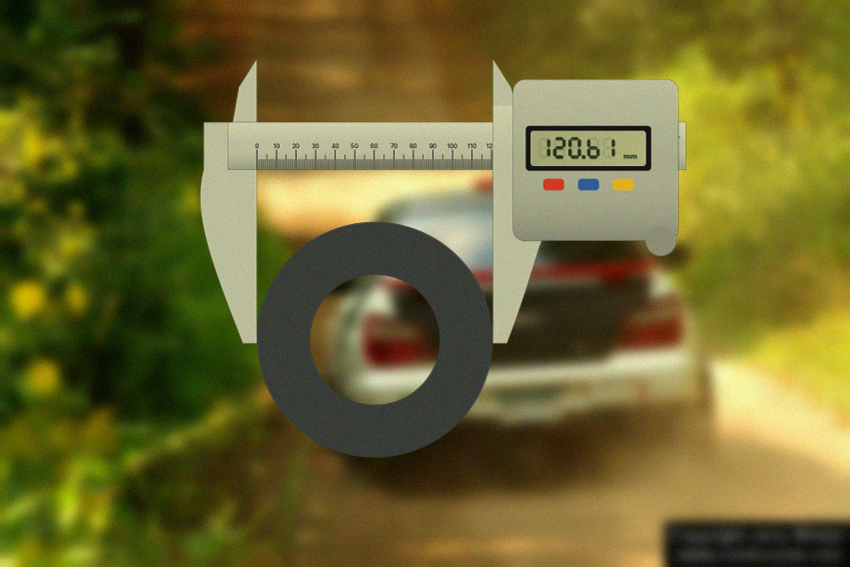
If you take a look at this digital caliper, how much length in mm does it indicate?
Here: 120.61 mm
